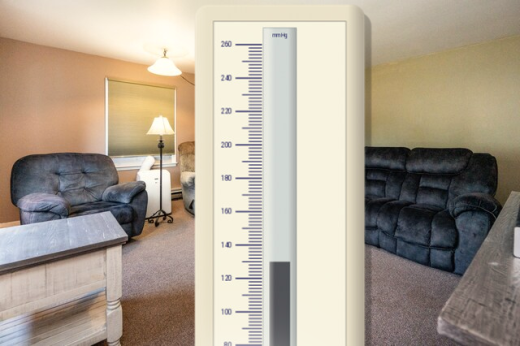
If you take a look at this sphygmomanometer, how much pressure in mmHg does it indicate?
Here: 130 mmHg
